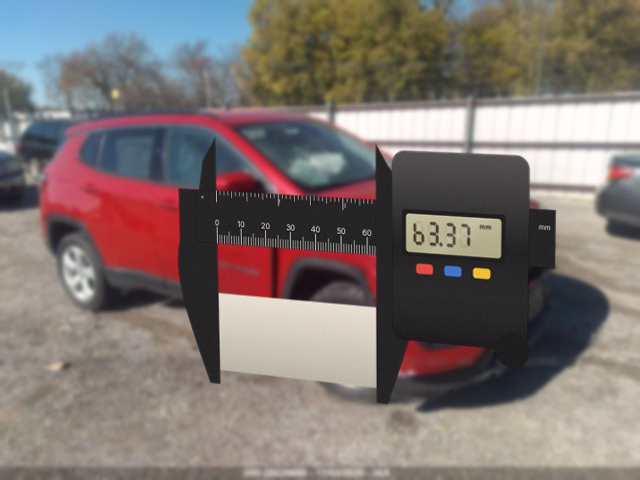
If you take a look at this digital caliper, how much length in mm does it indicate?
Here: 63.37 mm
